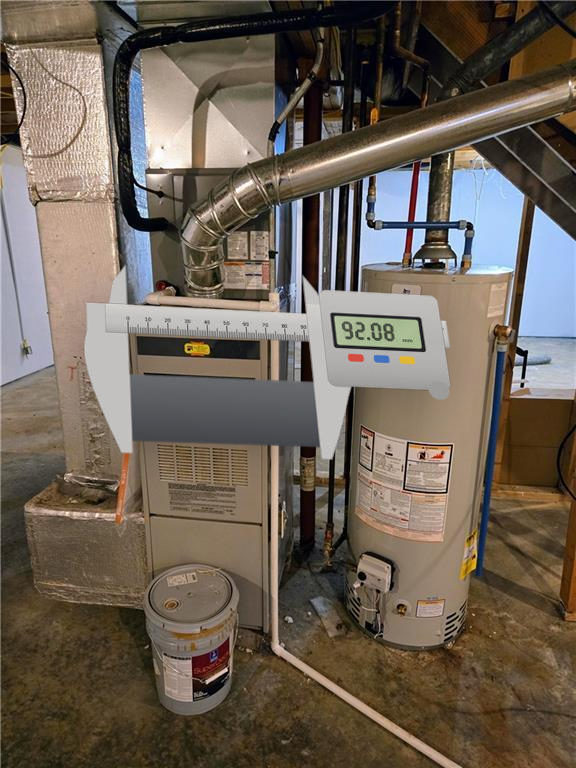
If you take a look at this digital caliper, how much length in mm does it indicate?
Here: 92.08 mm
